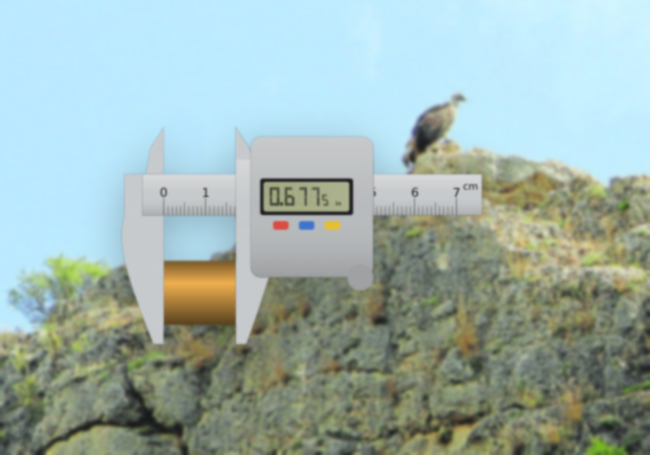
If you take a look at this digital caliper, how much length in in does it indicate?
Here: 0.6775 in
